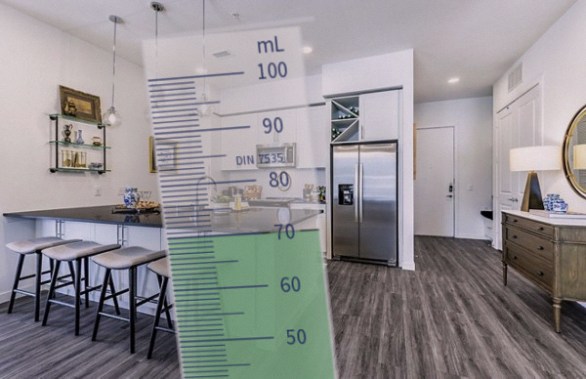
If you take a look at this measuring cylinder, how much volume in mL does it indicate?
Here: 70 mL
